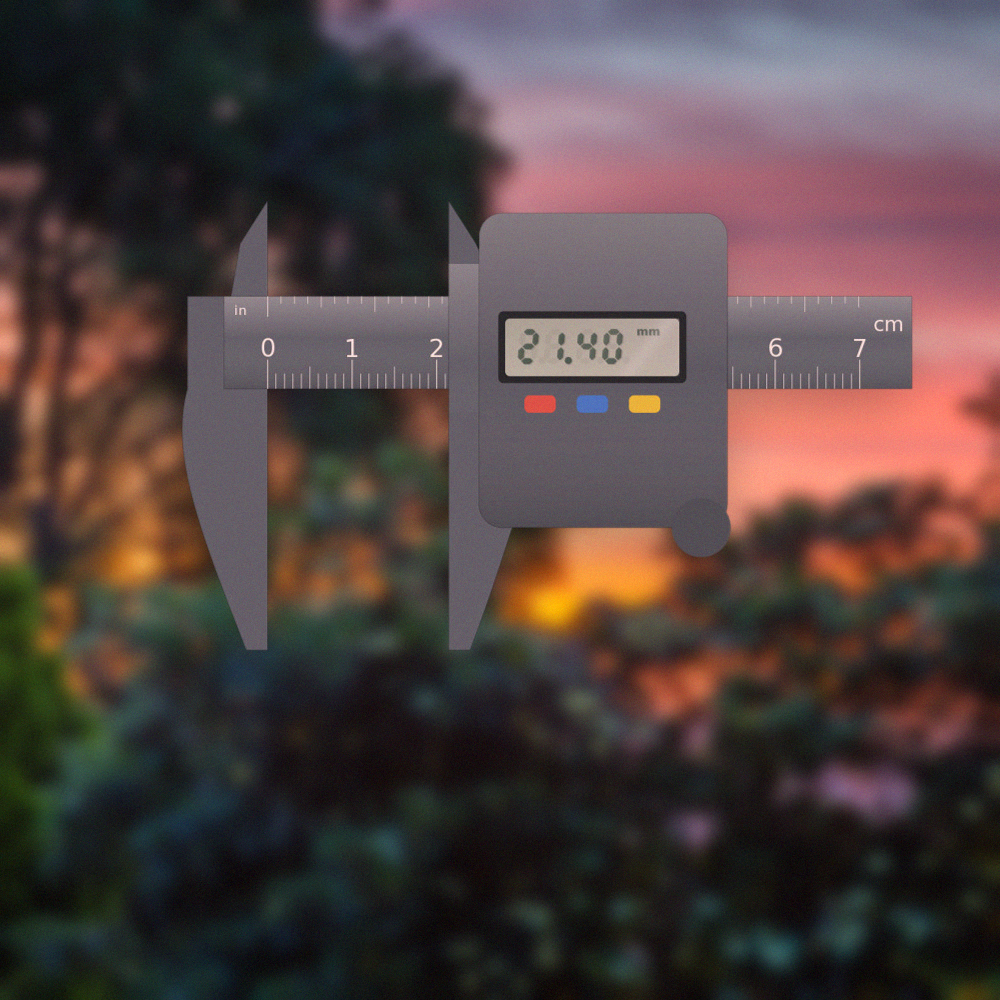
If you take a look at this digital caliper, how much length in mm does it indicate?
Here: 21.40 mm
